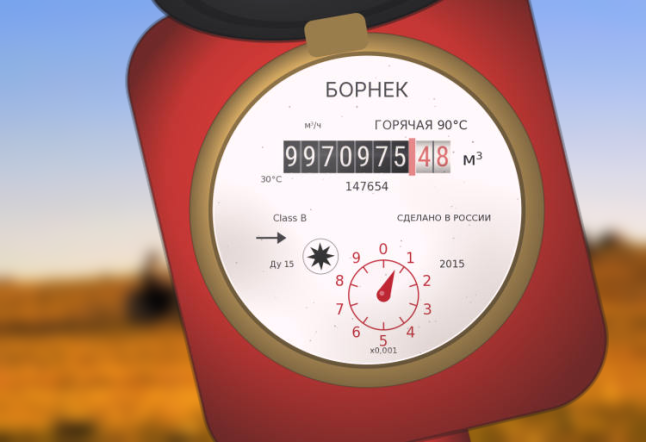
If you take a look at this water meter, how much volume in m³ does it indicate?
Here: 9970975.480 m³
